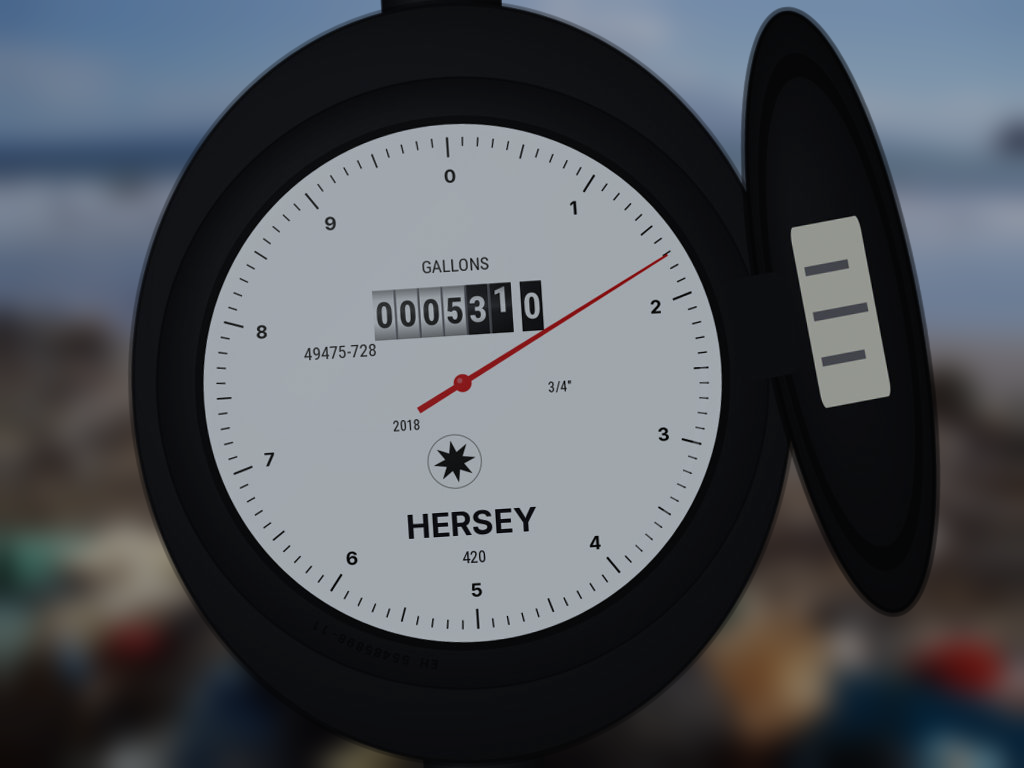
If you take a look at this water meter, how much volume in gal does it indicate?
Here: 5311.7 gal
